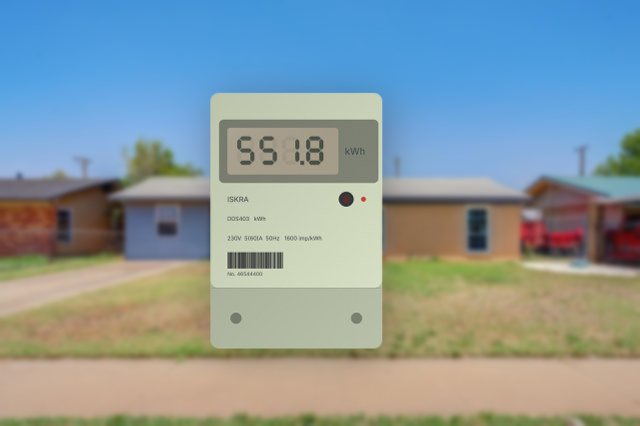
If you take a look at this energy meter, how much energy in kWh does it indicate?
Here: 551.8 kWh
